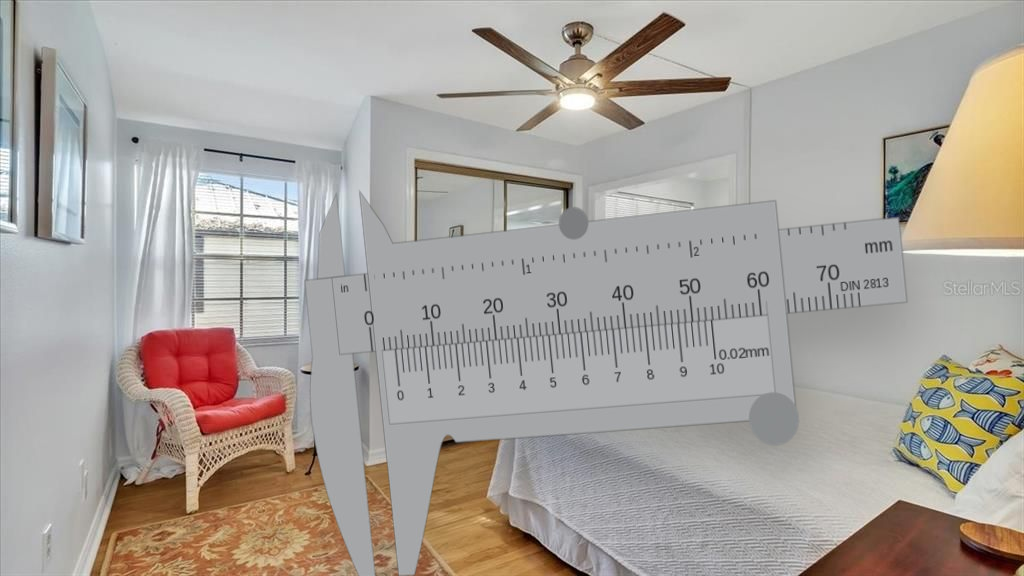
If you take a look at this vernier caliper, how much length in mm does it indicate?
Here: 3.8 mm
